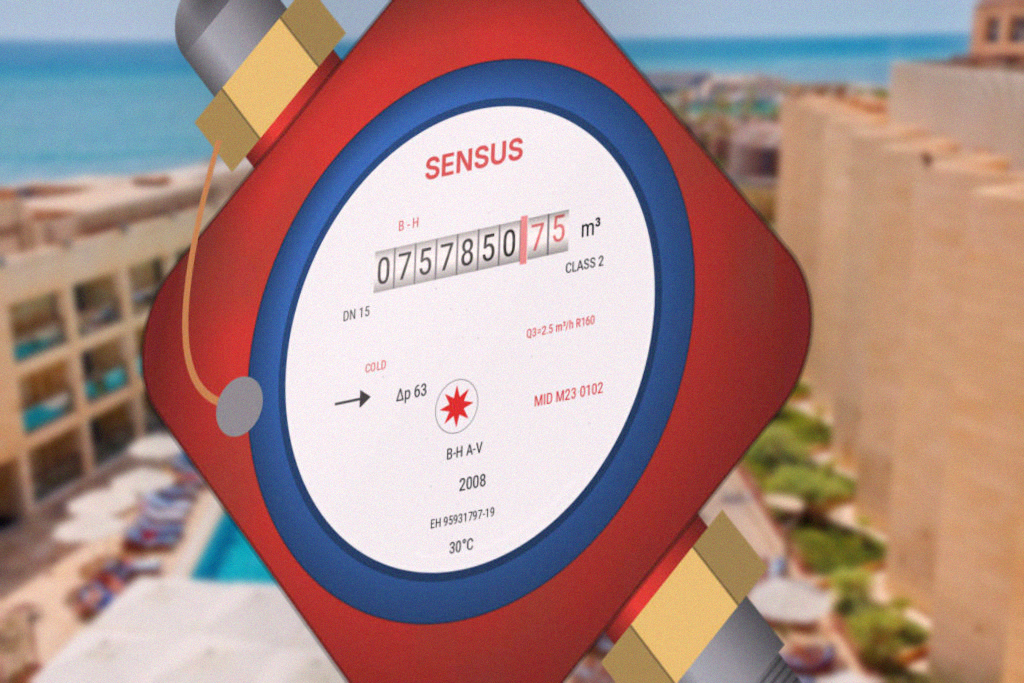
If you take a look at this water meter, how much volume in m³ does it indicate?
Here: 757850.75 m³
